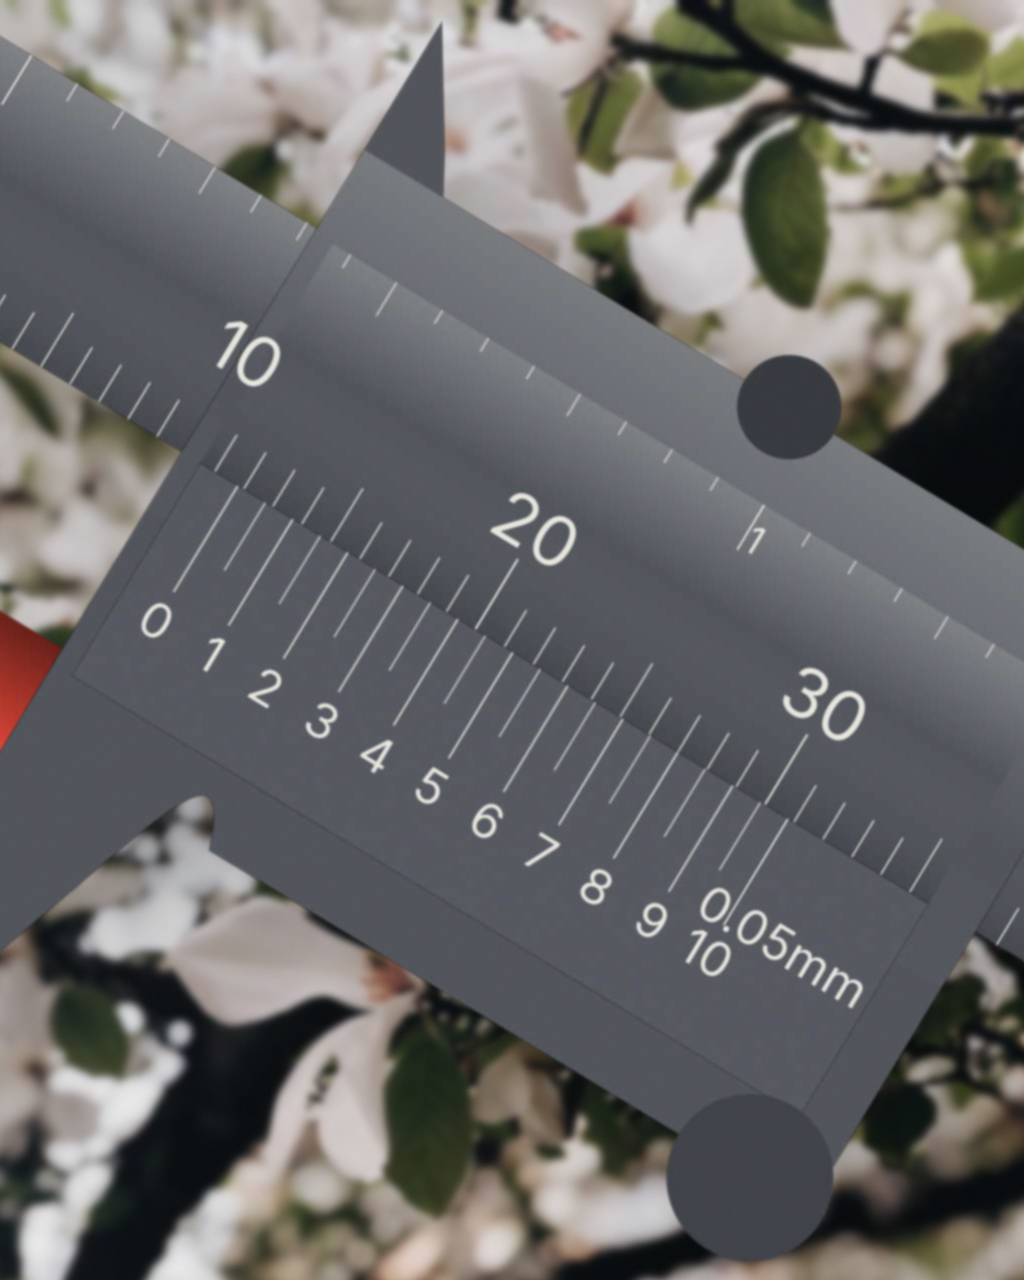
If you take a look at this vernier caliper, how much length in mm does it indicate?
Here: 11.80 mm
